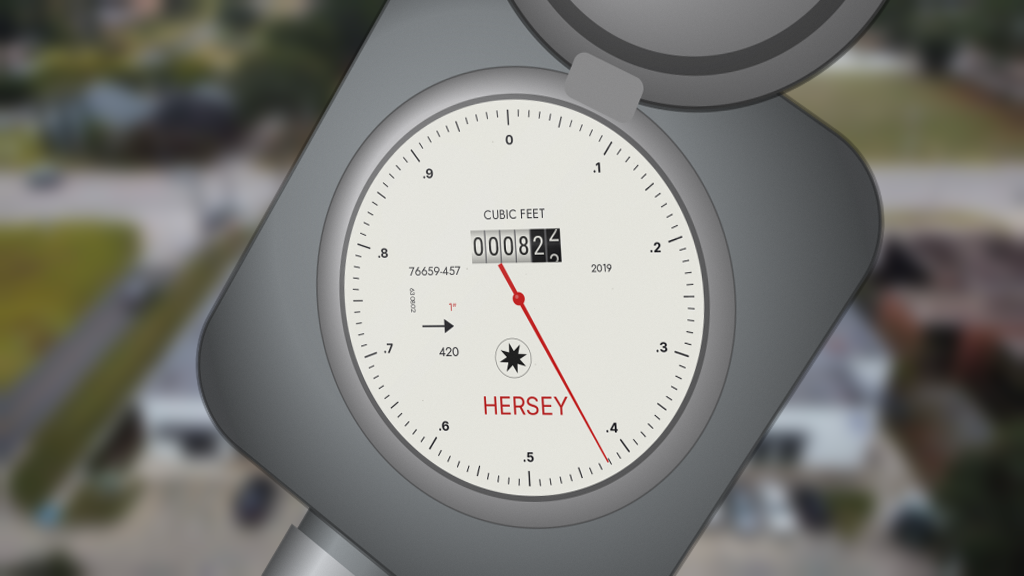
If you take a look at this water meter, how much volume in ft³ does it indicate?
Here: 822.42 ft³
